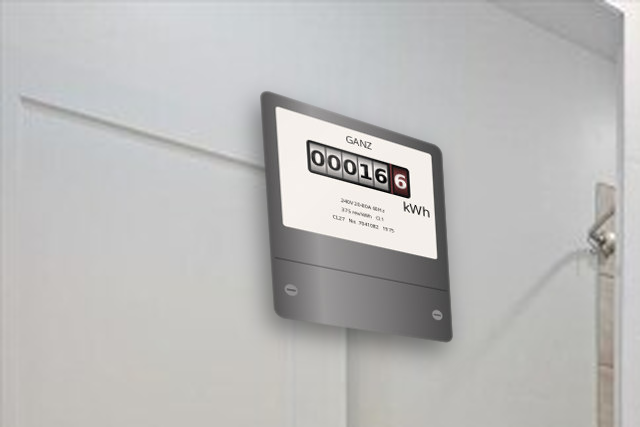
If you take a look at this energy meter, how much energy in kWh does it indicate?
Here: 16.6 kWh
